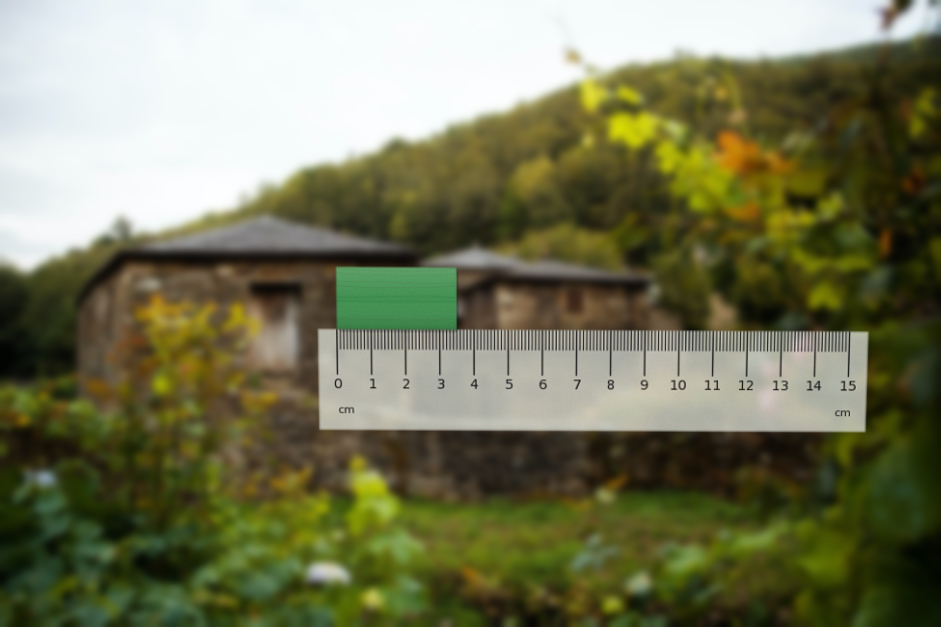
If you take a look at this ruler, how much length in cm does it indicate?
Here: 3.5 cm
